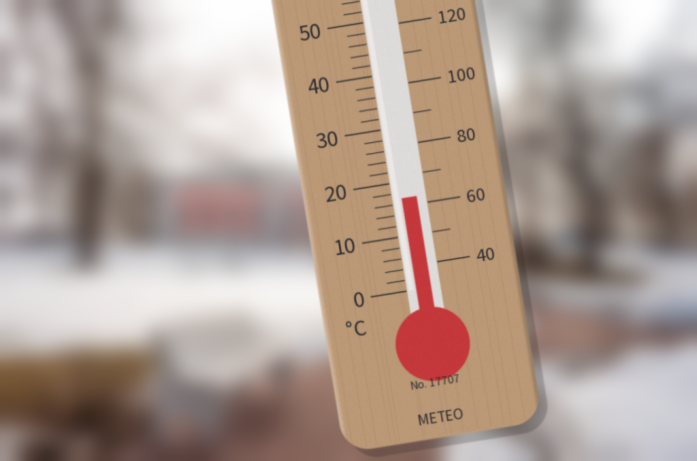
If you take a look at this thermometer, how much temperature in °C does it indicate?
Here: 17 °C
